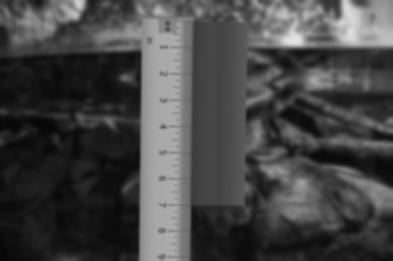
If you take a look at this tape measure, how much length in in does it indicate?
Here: 7 in
